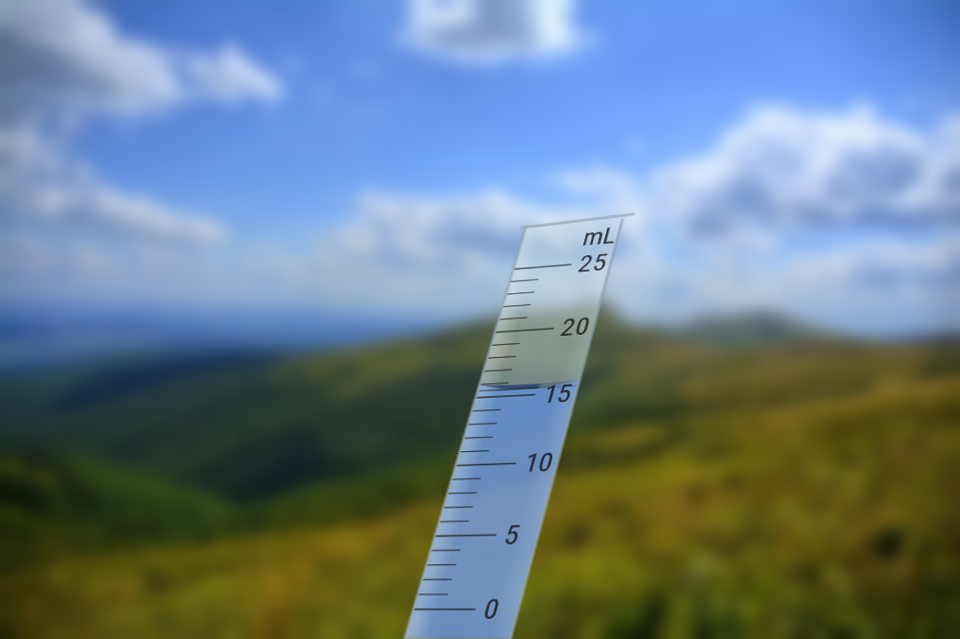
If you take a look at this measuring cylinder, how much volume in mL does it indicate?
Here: 15.5 mL
